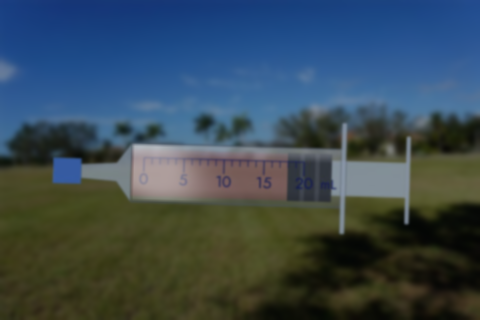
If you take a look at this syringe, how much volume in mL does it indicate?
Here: 18 mL
